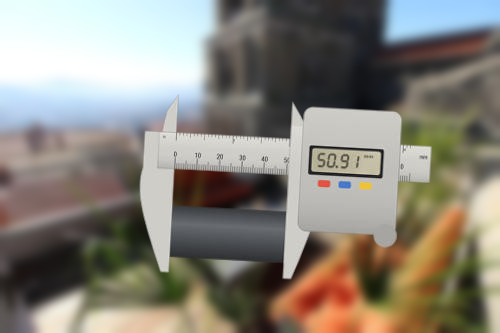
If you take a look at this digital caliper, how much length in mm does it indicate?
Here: 50.91 mm
